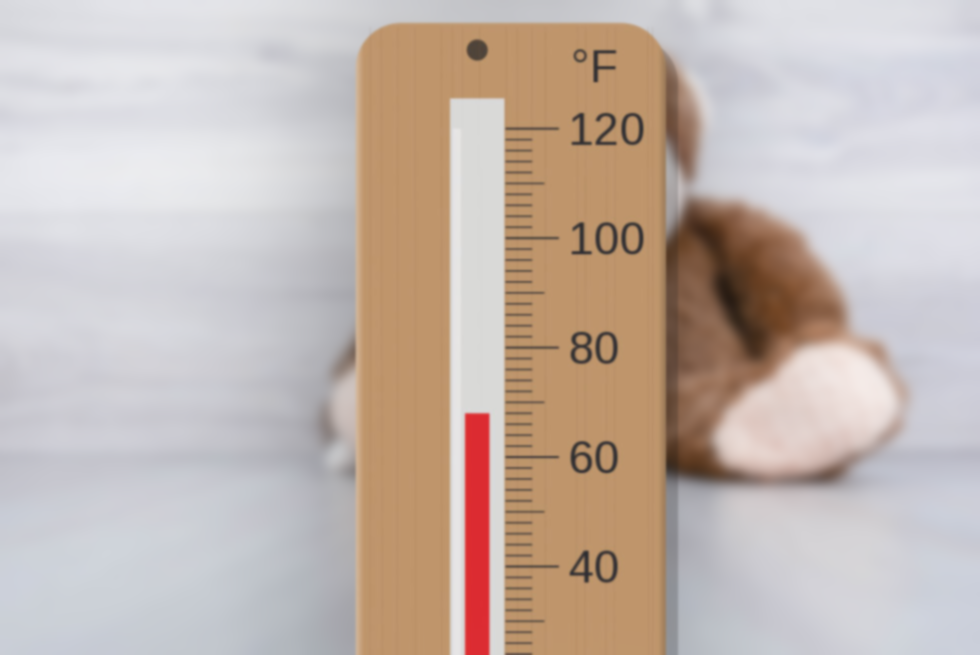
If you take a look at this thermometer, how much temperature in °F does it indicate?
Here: 68 °F
